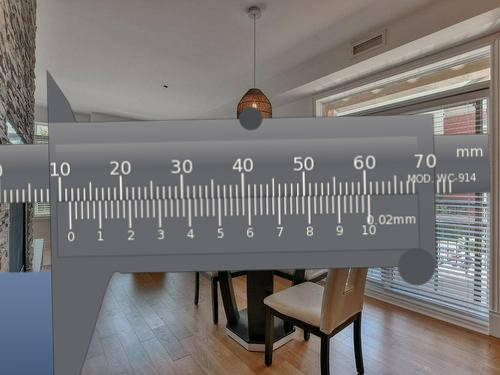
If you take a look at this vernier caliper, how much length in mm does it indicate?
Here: 11.6 mm
